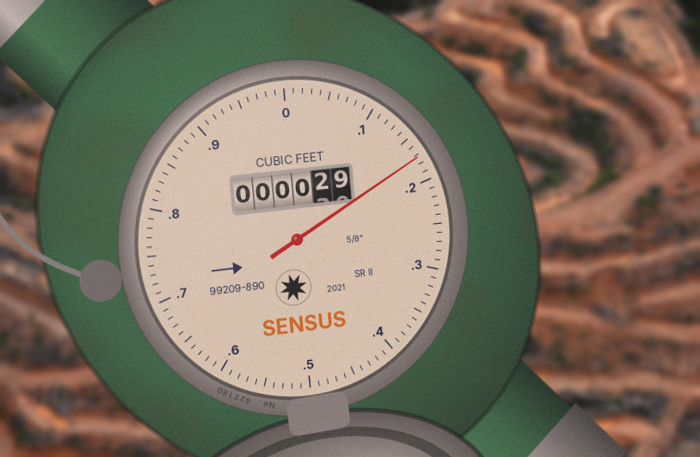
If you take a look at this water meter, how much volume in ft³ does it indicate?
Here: 29.17 ft³
